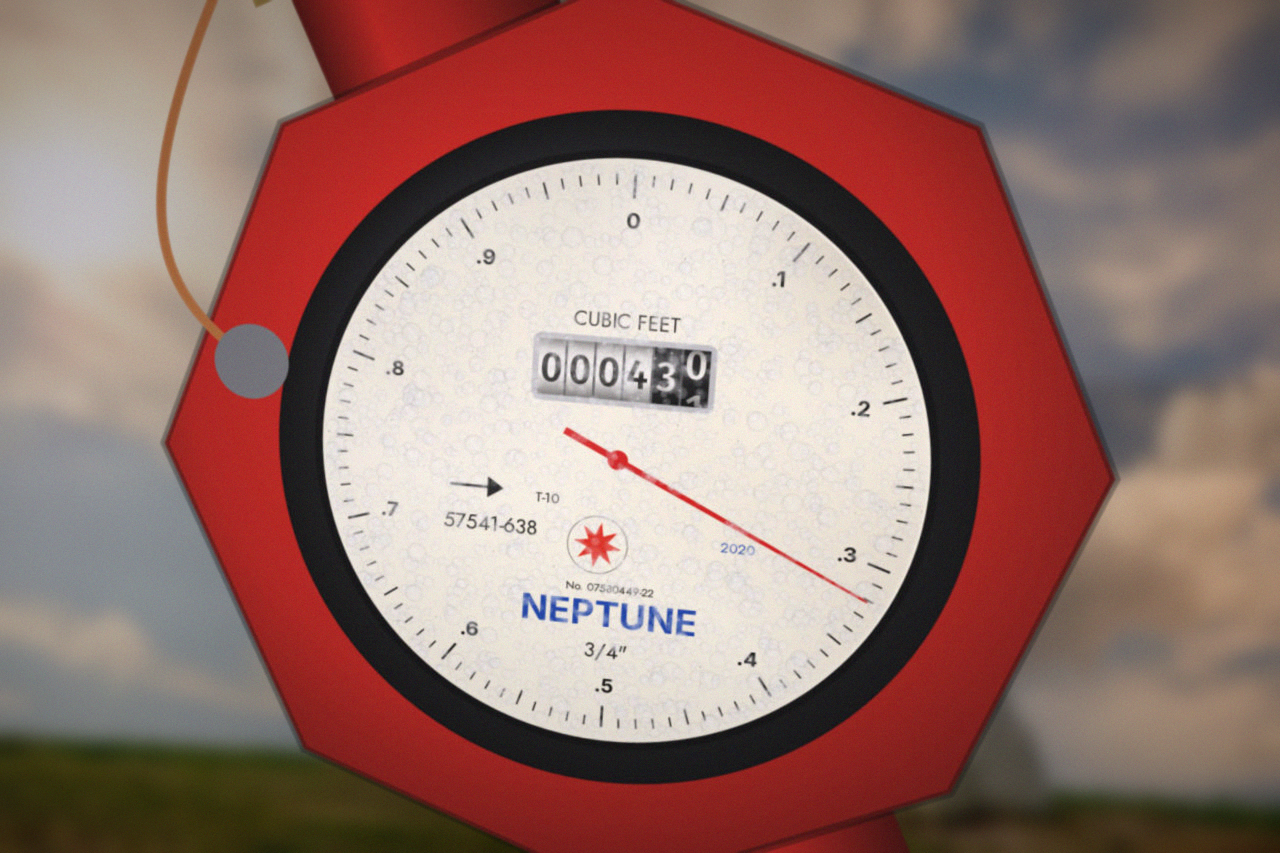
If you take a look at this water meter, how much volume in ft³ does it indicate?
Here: 430.32 ft³
